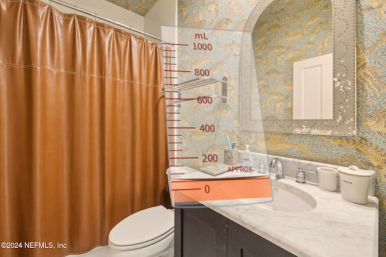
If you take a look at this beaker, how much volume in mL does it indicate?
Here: 50 mL
